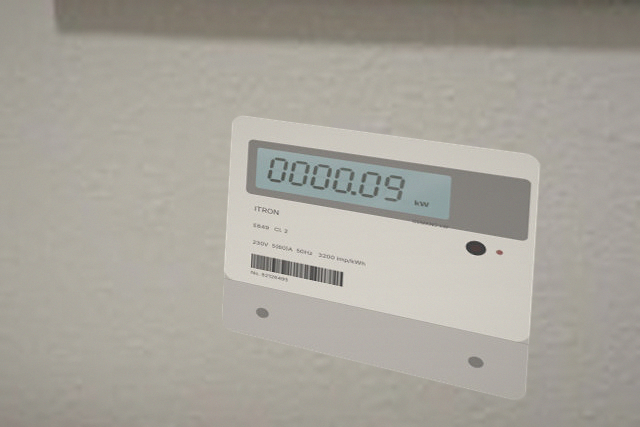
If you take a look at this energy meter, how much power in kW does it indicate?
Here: 0.09 kW
